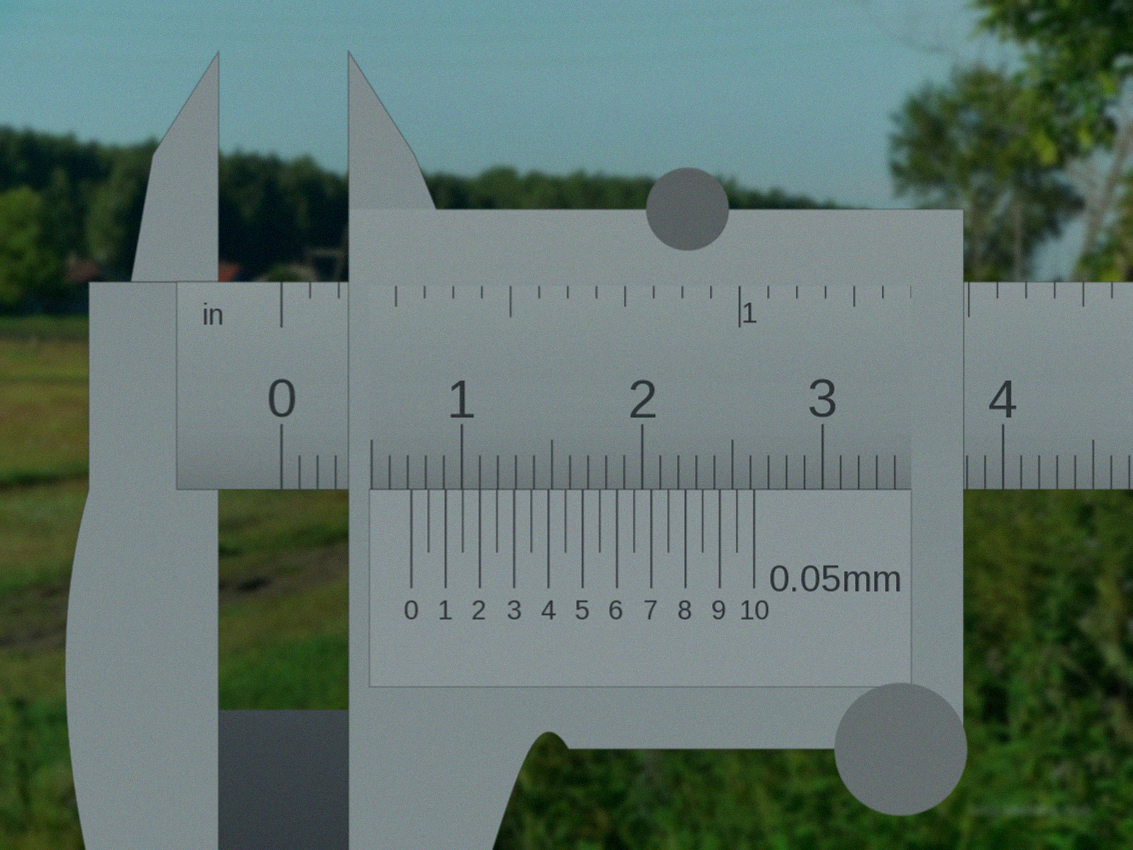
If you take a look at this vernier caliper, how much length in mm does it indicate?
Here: 7.2 mm
